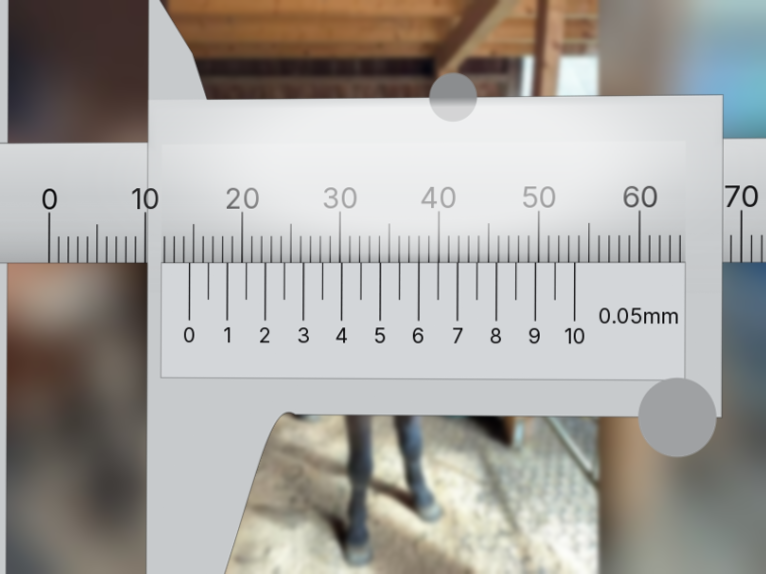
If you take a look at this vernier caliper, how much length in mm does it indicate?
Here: 14.6 mm
